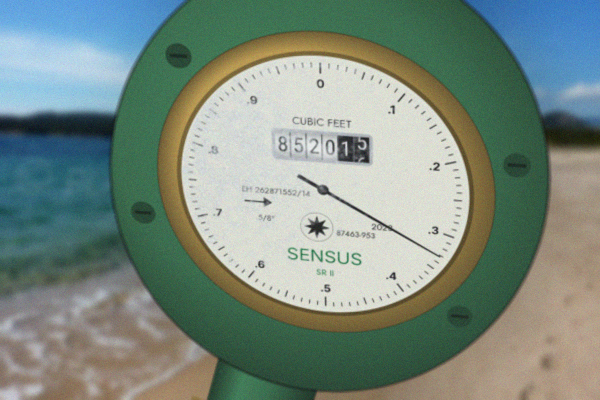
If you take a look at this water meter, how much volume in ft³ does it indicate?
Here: 852015.33 ft³
